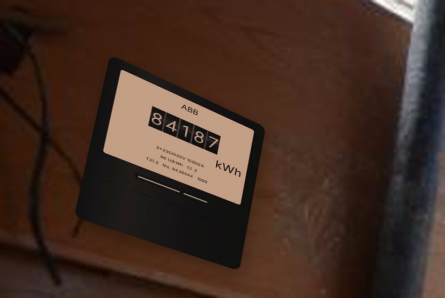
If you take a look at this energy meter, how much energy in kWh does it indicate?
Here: 84187 kWh
